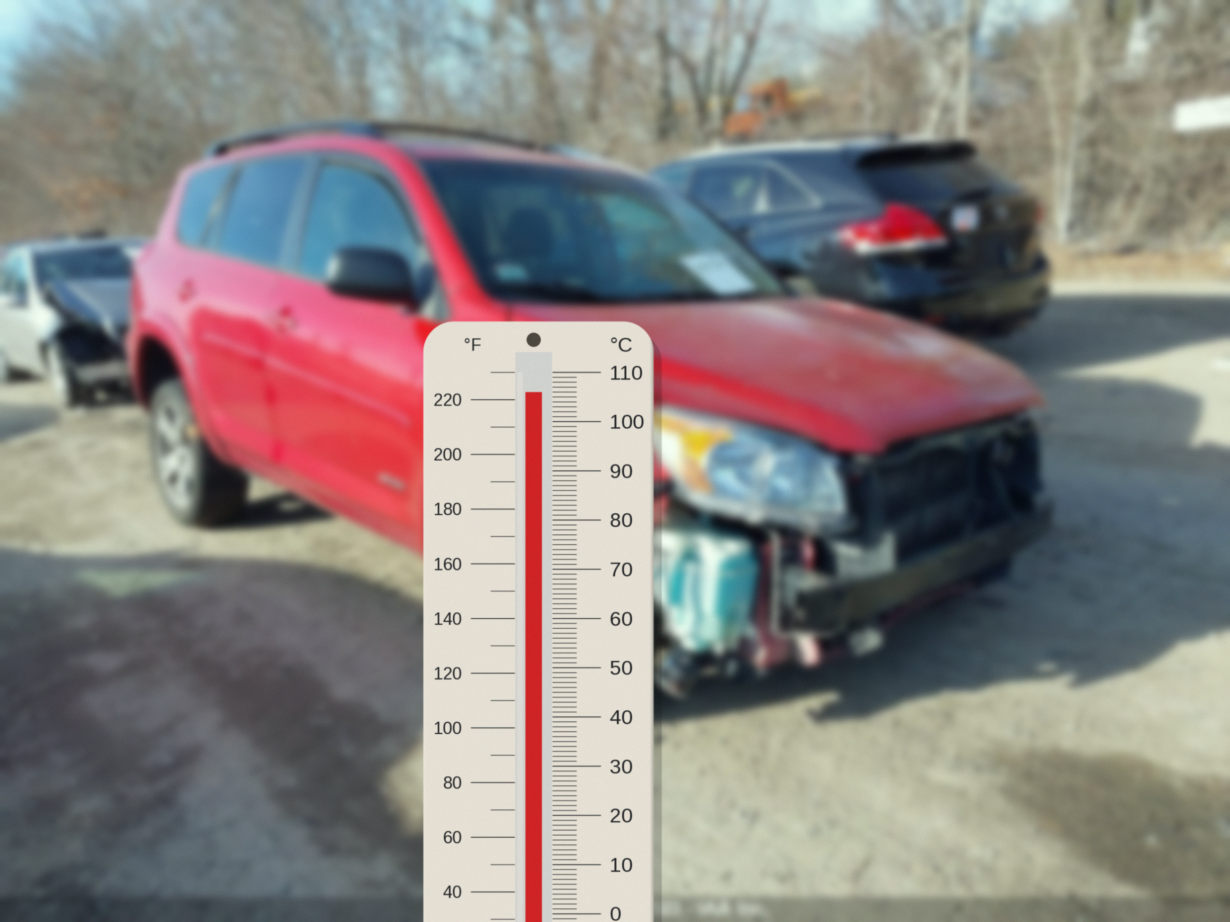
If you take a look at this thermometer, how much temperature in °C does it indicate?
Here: 106 °C
